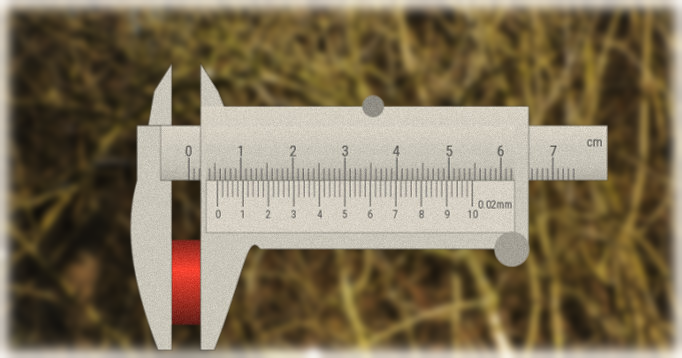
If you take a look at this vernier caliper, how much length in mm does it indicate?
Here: 5.5 mm
